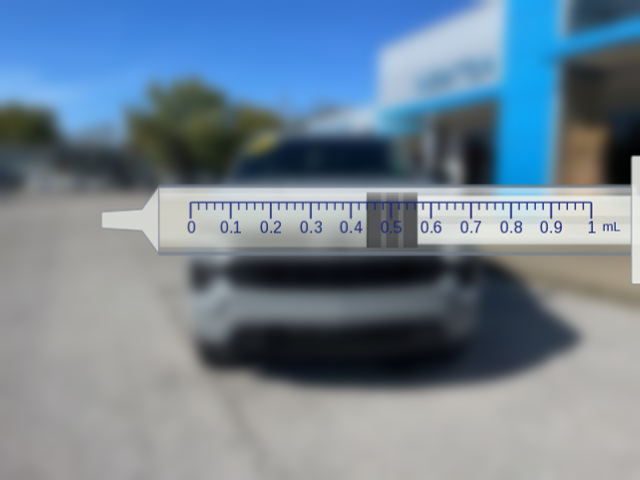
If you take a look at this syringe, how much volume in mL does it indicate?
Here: 0.44 mL
